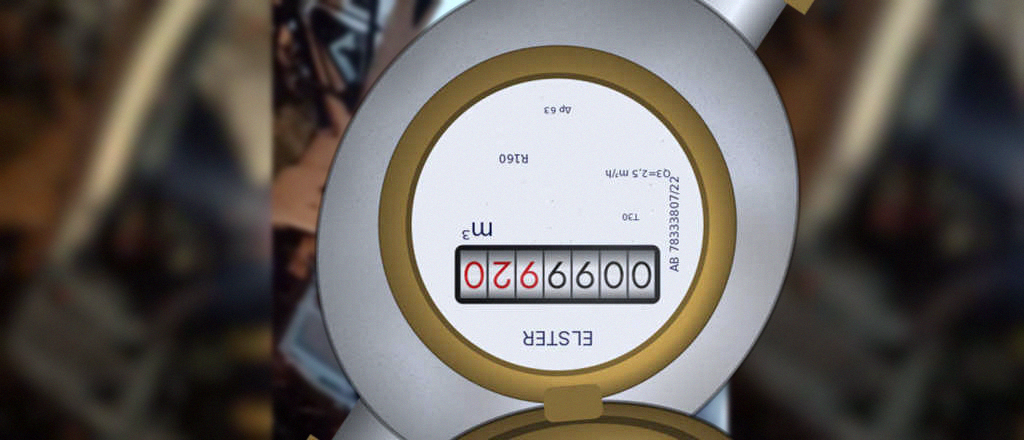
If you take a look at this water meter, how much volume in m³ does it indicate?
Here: 99.920 m³
